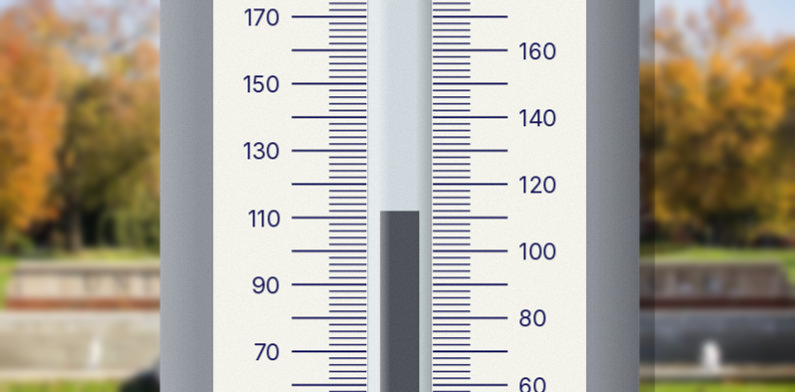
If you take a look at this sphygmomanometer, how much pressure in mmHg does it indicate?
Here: 112 mmHg
